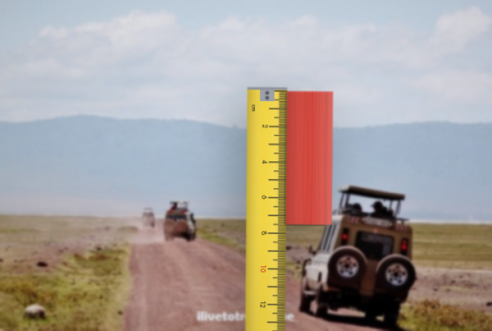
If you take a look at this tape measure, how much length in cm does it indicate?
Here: 7.5 cm
